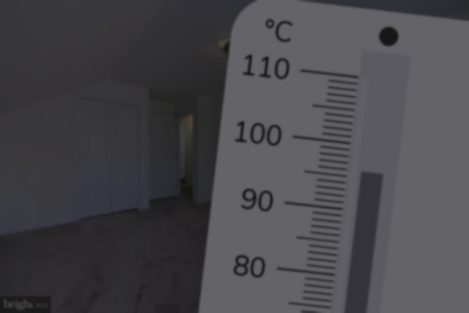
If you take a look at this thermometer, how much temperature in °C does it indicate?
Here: 96 °C
